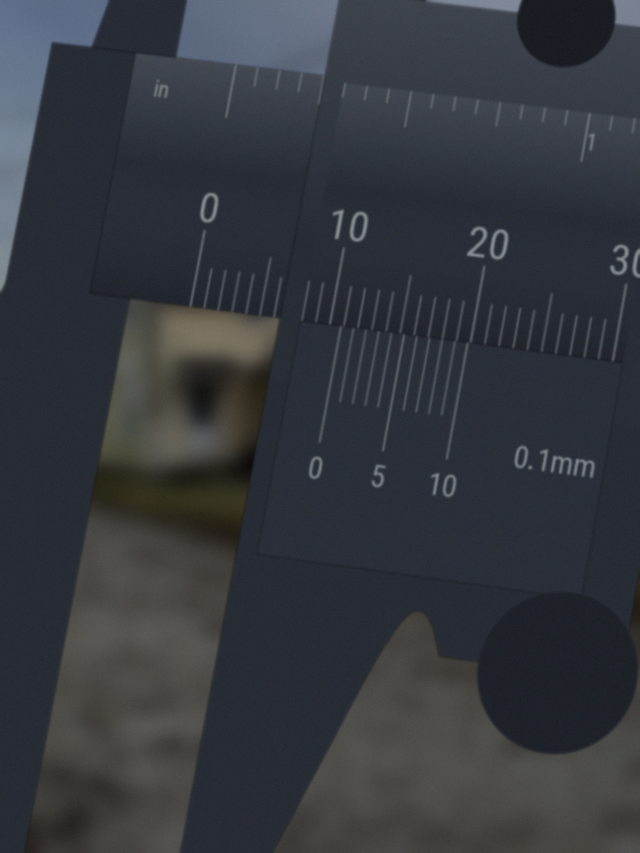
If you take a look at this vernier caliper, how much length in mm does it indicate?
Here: 10.8 mm
